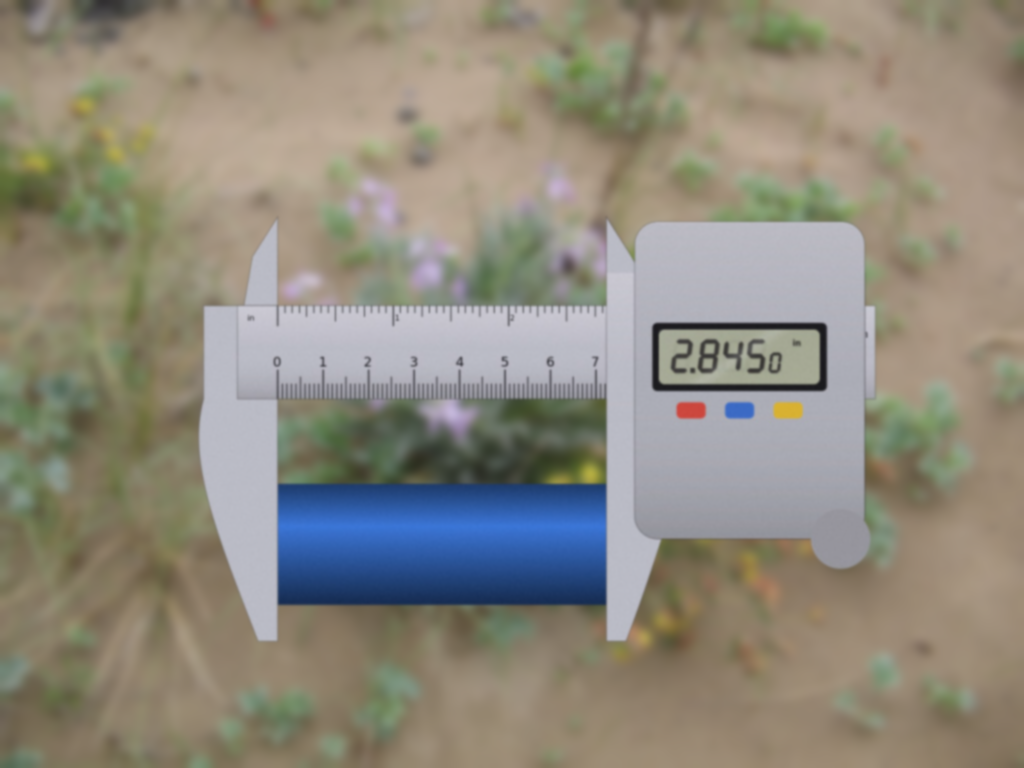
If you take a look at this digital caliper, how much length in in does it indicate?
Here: 2.8450 in
